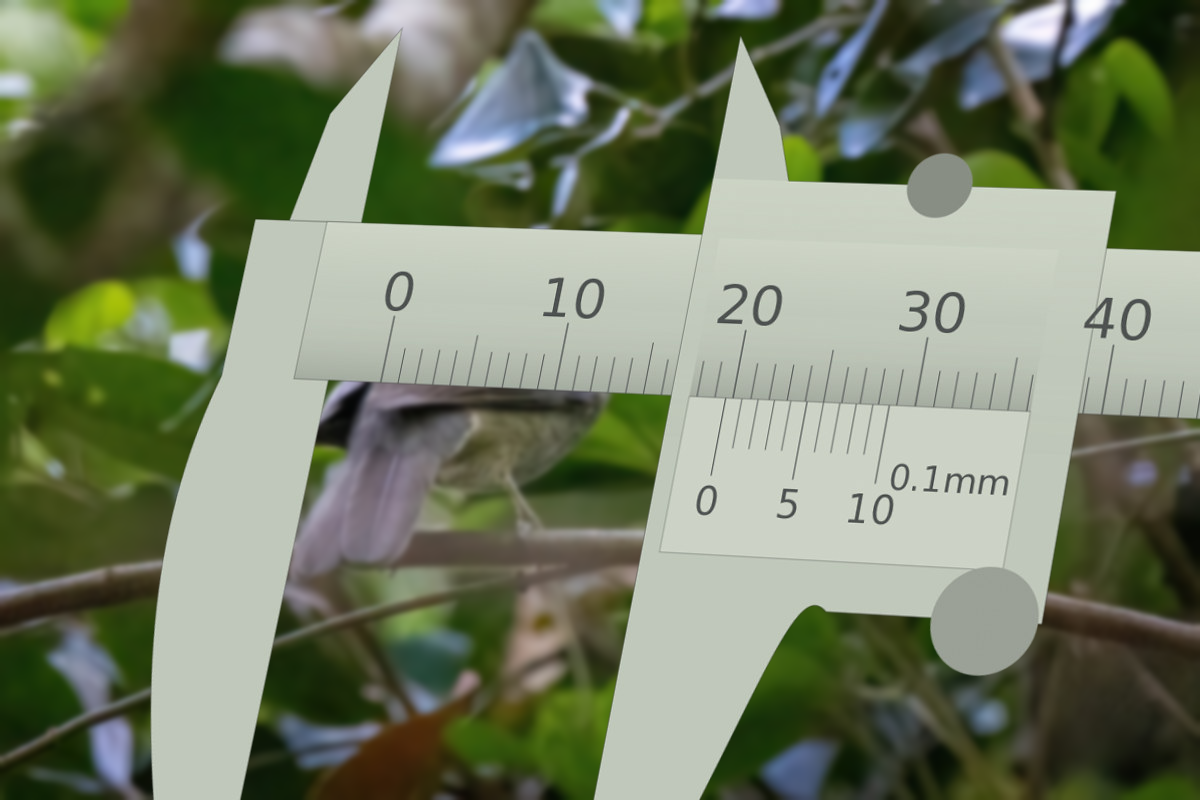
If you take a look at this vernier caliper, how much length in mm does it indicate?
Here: 19.6 mm
